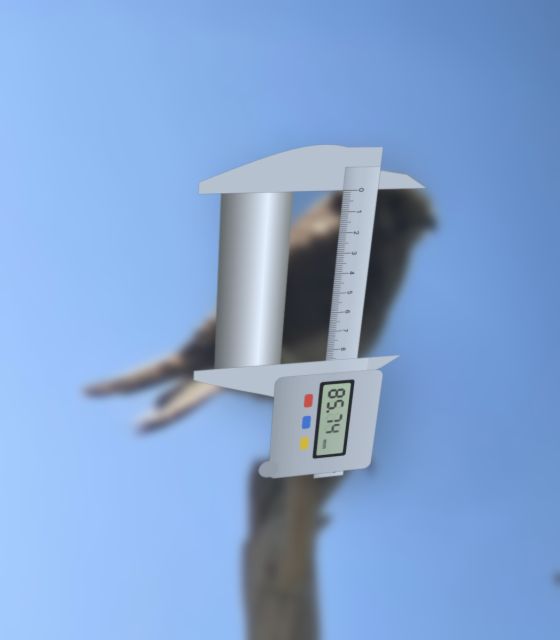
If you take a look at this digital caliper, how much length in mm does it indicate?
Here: 85.74 mm
